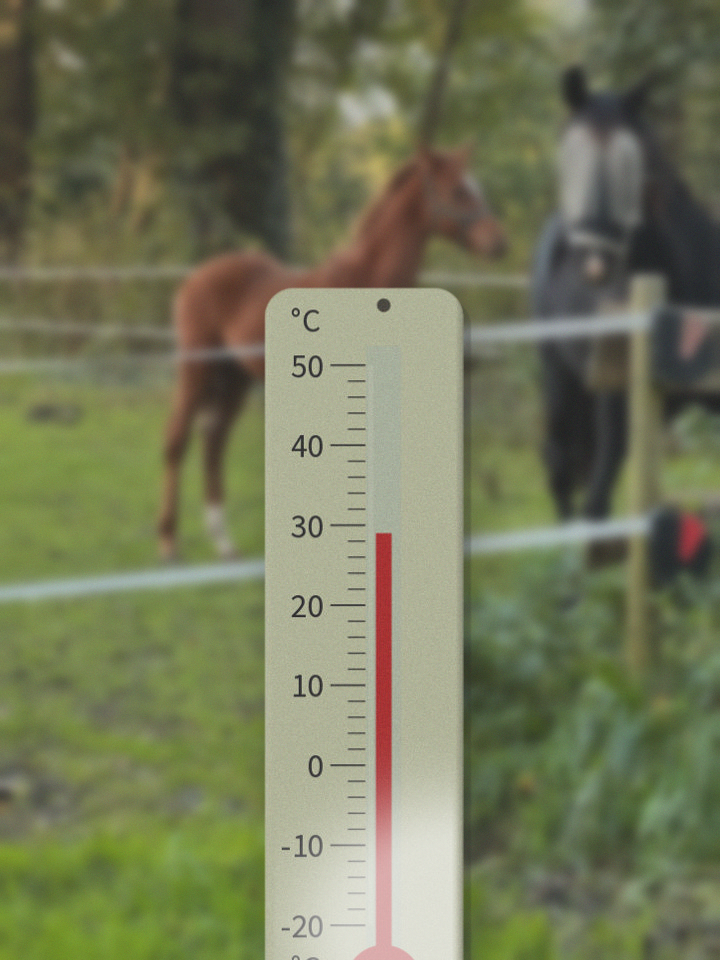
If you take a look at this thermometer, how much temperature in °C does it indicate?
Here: 29 °C
